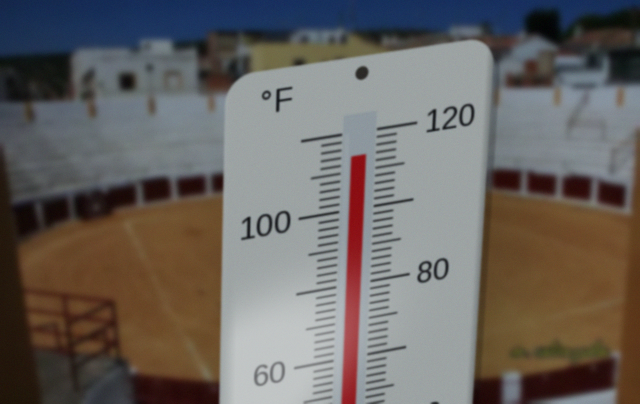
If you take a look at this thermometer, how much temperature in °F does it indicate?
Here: 114 °F
